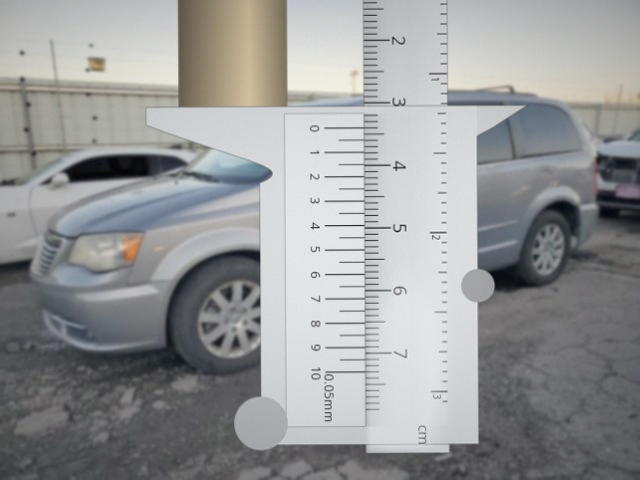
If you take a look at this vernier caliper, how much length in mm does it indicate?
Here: 34.0 mm
